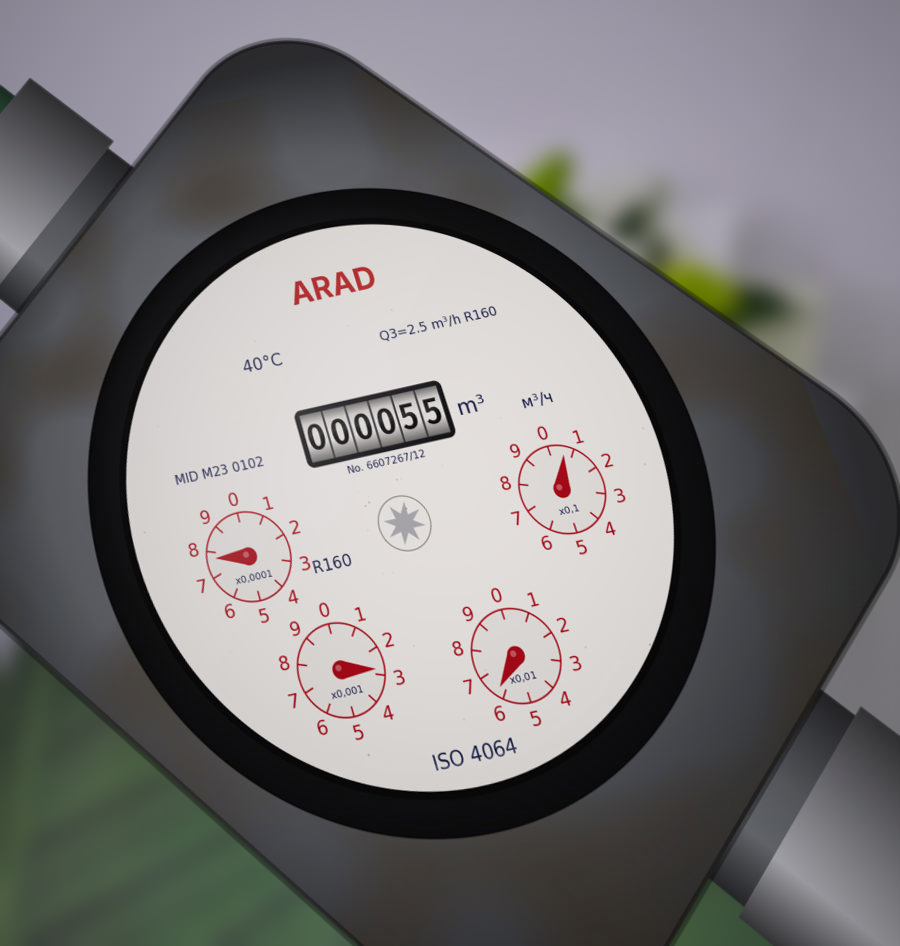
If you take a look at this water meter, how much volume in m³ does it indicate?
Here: 55.0627 m³
